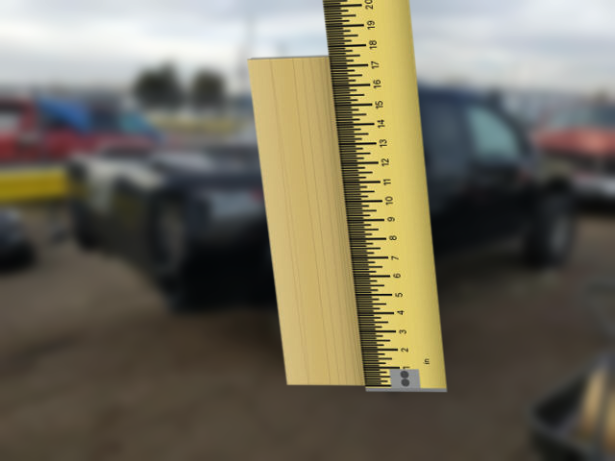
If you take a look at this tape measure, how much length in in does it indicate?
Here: 17.5 in
